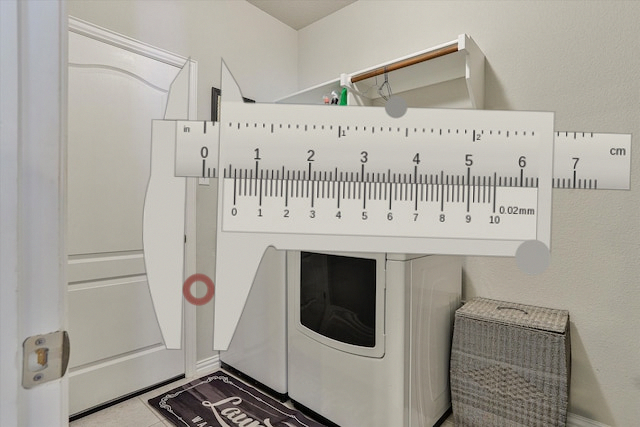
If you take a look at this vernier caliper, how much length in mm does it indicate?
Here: 6.0 mm
